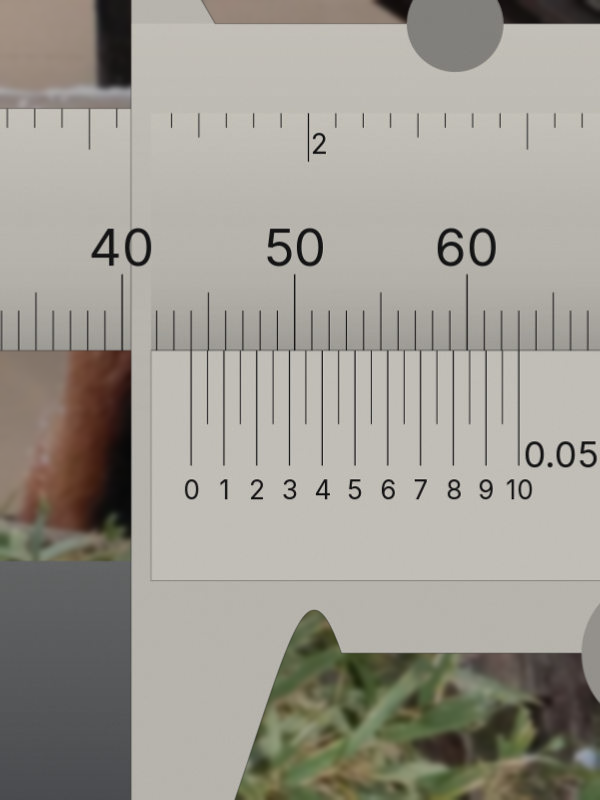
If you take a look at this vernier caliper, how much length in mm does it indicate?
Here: 44.0 mm
